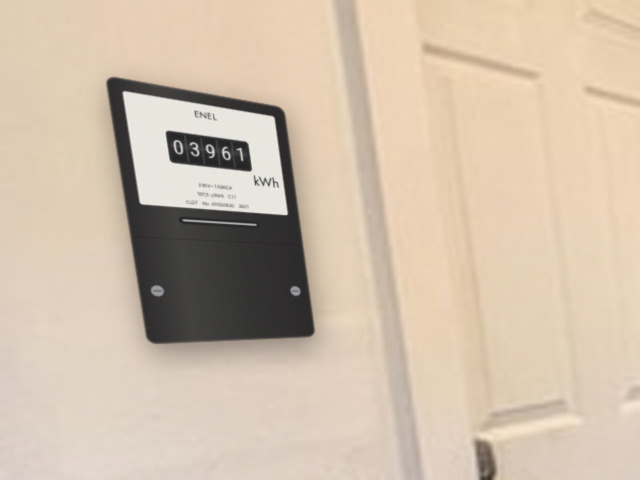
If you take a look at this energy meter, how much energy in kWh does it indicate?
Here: 3961 kWh
